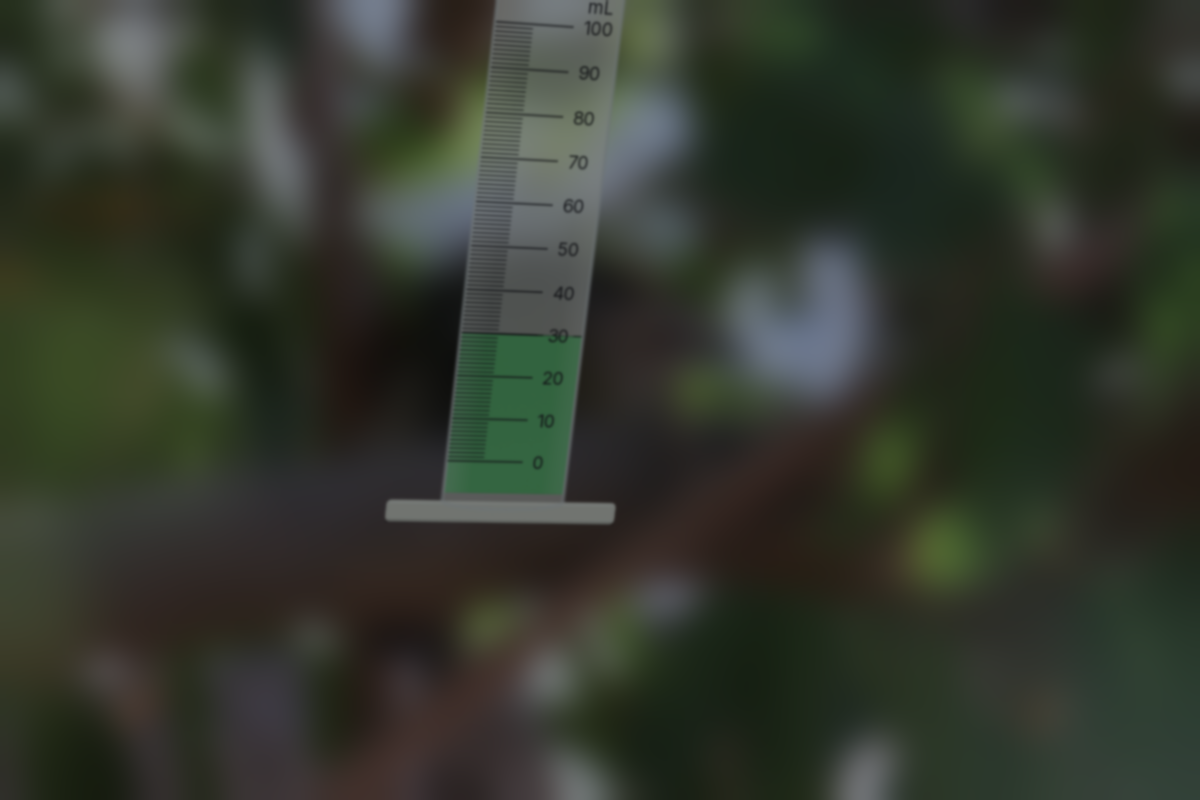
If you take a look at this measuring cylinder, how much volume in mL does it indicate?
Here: 30 mL
